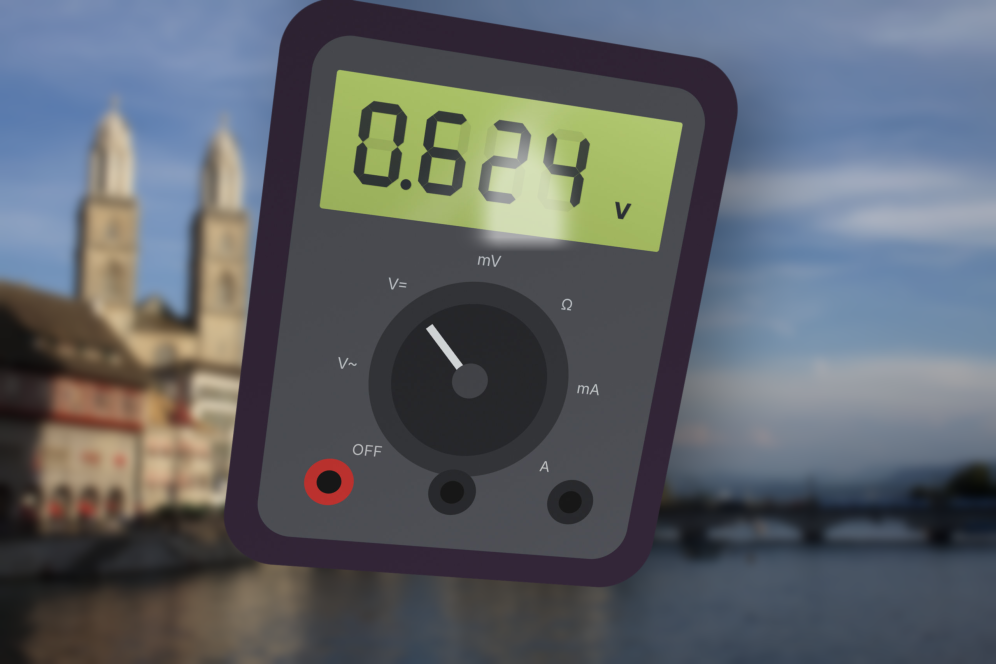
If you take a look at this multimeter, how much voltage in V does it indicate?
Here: 0.624 V
